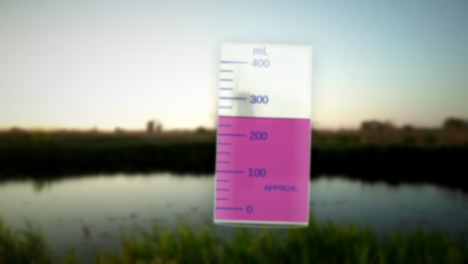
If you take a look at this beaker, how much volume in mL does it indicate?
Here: 250 mL
